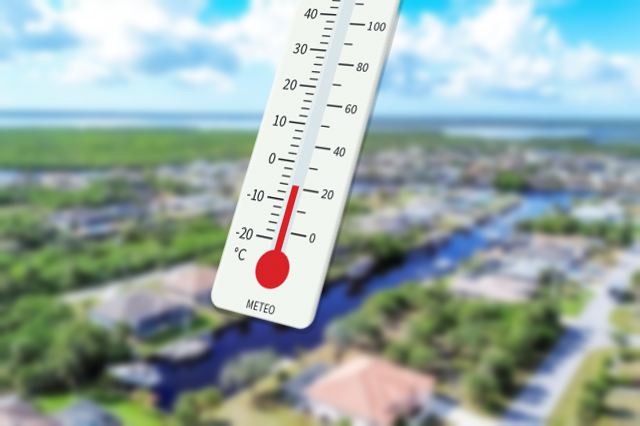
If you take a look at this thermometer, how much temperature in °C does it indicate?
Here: -6 °C
